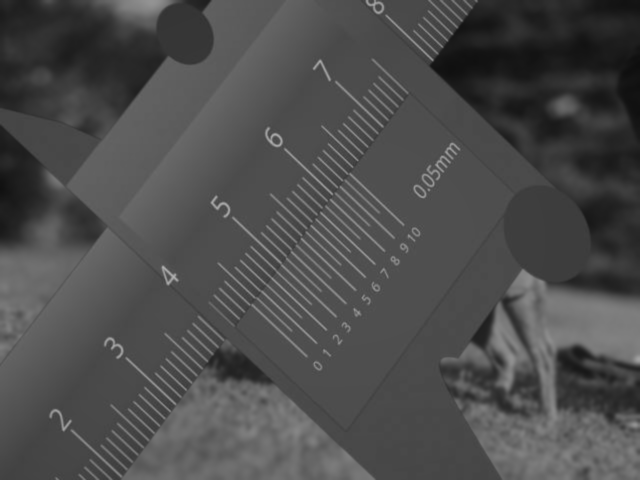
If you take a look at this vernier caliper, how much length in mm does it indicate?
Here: 44.2 mm
